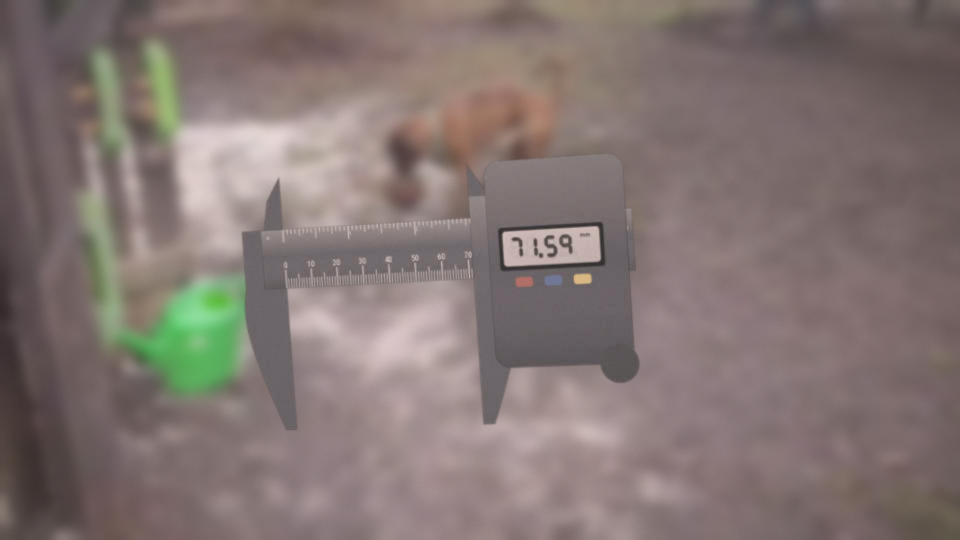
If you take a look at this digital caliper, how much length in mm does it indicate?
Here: 71.59 mm
